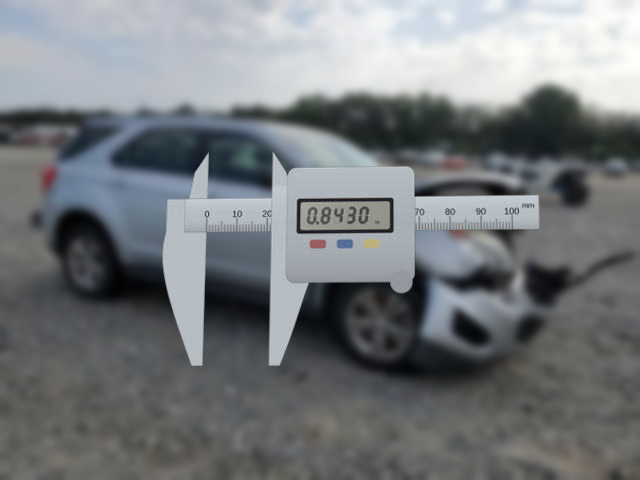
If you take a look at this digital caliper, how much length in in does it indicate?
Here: 0.8430 in
